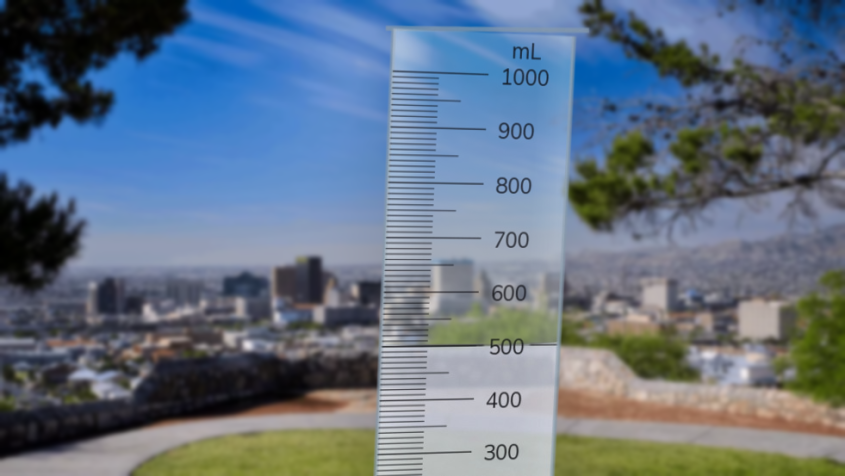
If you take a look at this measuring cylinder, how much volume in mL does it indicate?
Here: 500 mL
